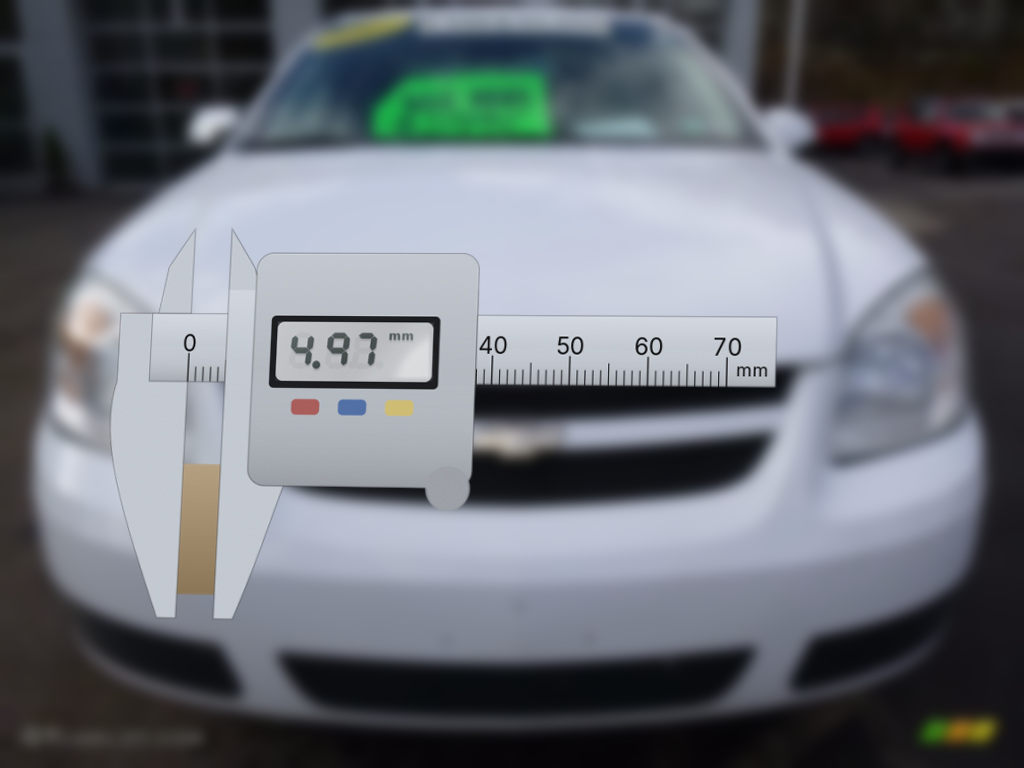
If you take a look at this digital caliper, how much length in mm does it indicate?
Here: 4.97 mm
